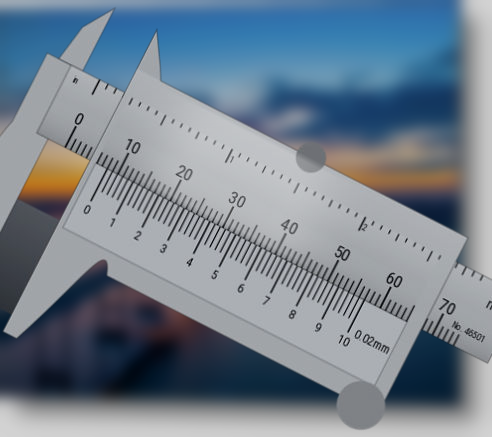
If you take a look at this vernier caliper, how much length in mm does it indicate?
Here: 8.0 mm
